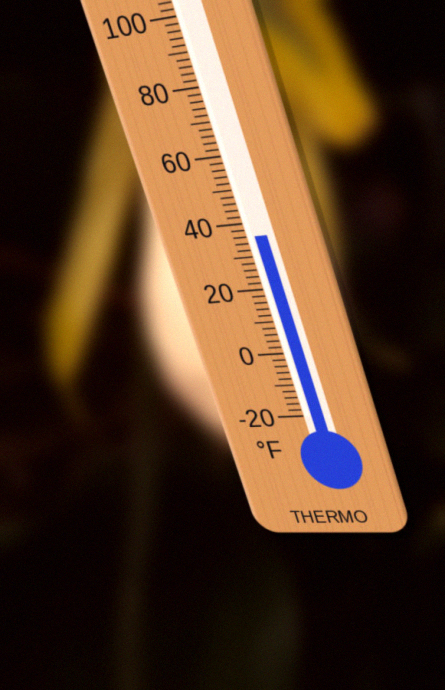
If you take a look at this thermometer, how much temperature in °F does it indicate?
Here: 36 °F
